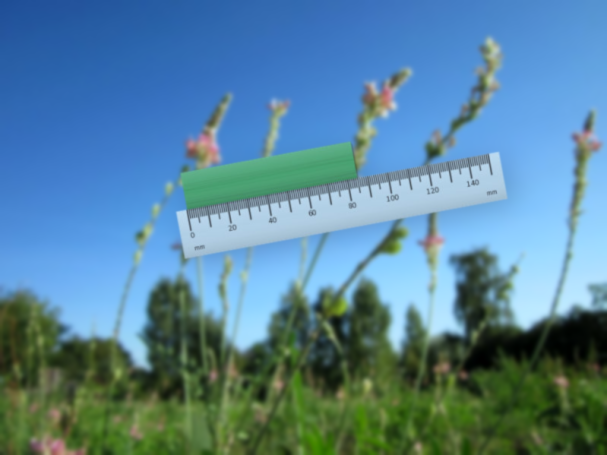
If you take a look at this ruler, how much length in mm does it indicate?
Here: 85 mm
